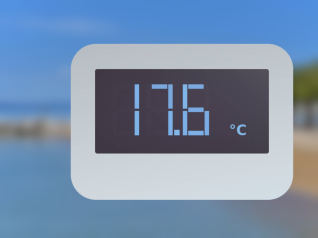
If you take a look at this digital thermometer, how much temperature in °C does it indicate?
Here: 17.6 °C
